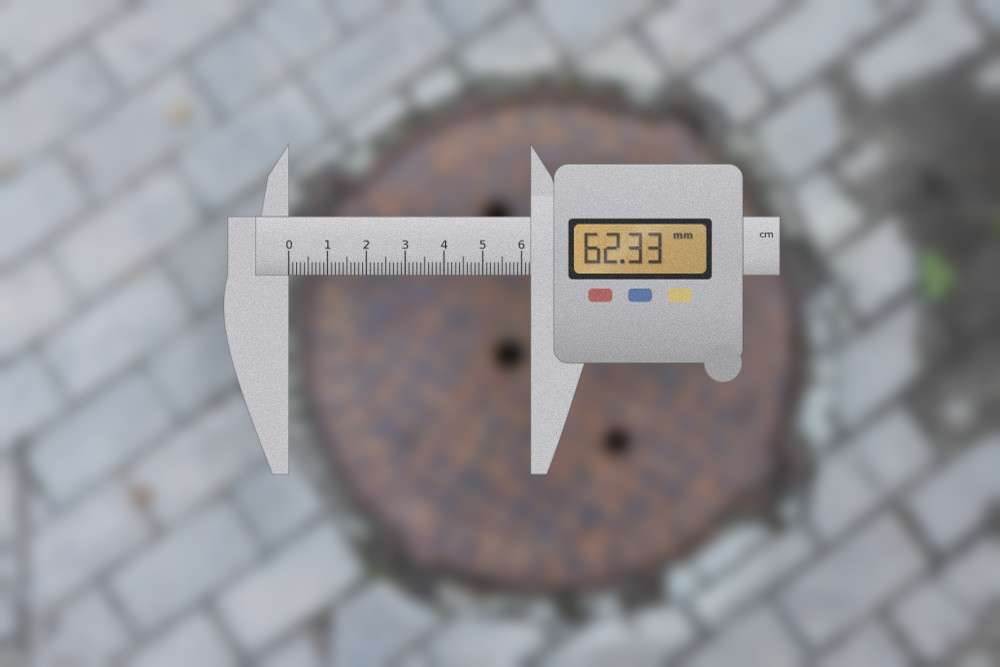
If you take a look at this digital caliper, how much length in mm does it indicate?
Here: 62.33 mm
